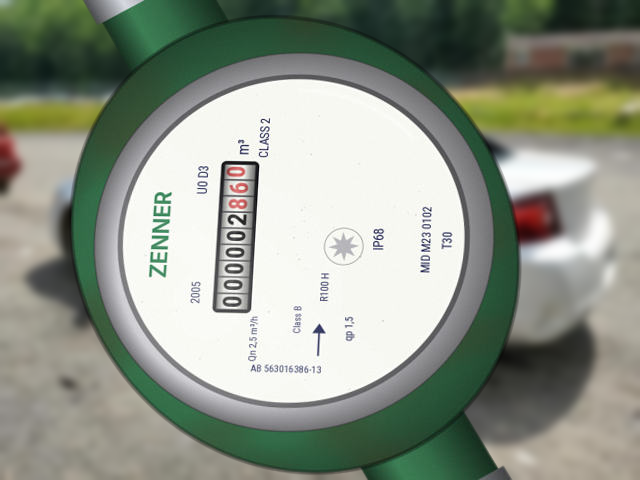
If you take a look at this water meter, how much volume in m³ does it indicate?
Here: 2.860 m³
